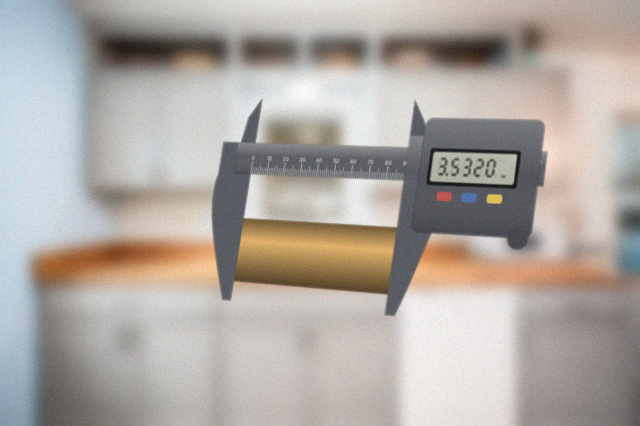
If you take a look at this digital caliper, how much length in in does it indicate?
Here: 3.5320 in
